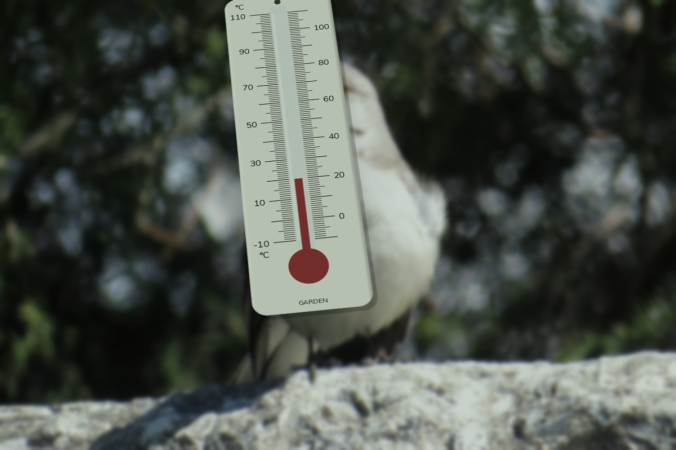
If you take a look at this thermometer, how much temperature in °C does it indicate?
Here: 20 °C
